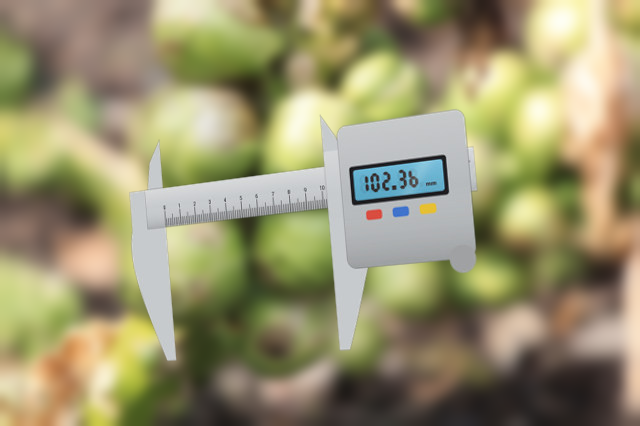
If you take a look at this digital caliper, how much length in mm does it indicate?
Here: 102.36 mm
